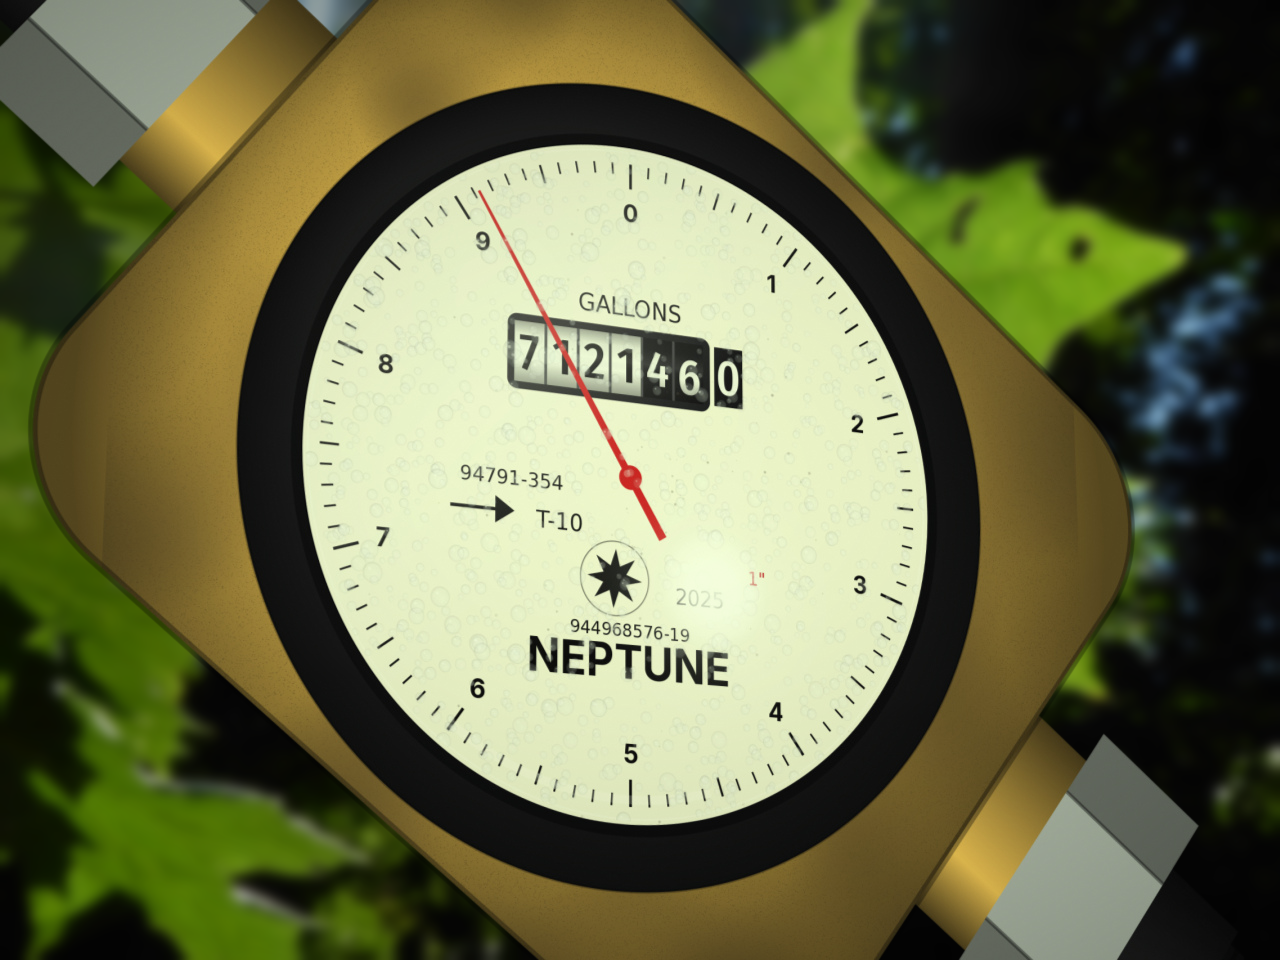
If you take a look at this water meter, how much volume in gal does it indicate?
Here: 7121459.1 gal
